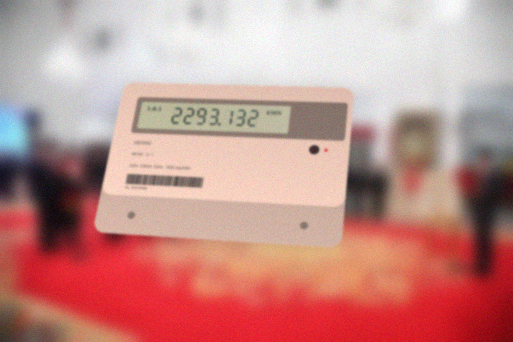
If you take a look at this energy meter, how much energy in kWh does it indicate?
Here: 2293.132 kWh
